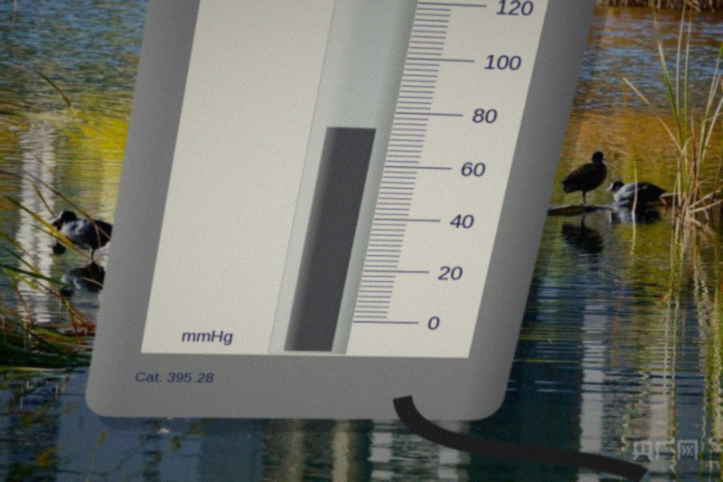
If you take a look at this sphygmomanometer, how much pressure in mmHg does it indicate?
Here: 74 mmHg
